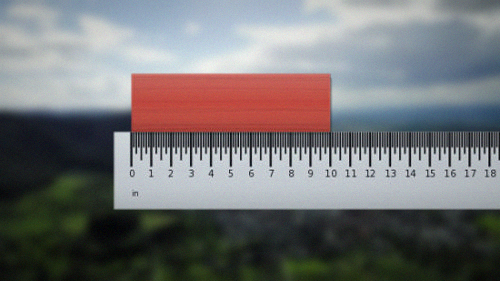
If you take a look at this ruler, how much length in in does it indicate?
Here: 10 in
